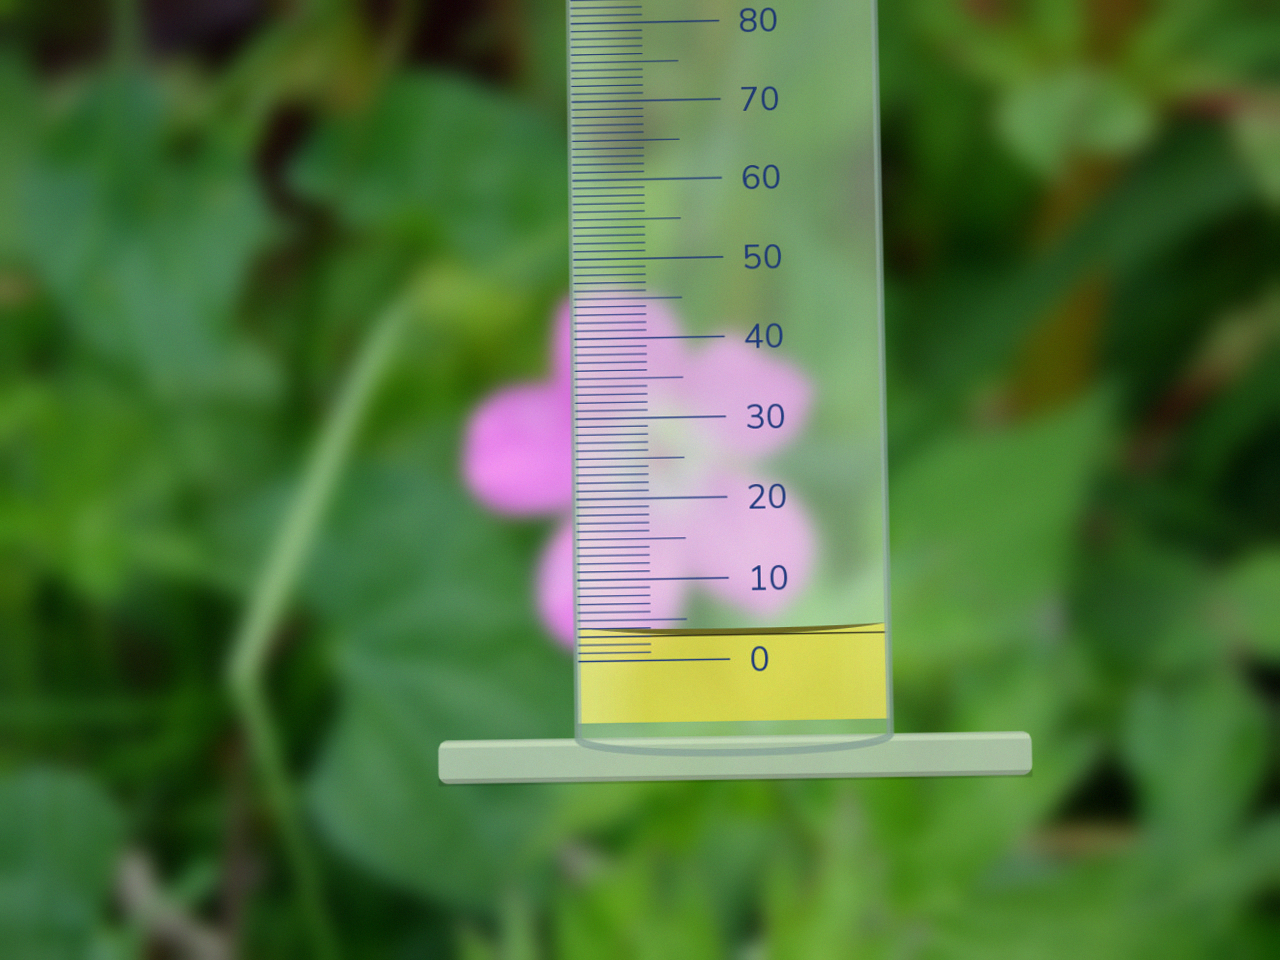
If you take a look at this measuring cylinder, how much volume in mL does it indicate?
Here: 3 mL
